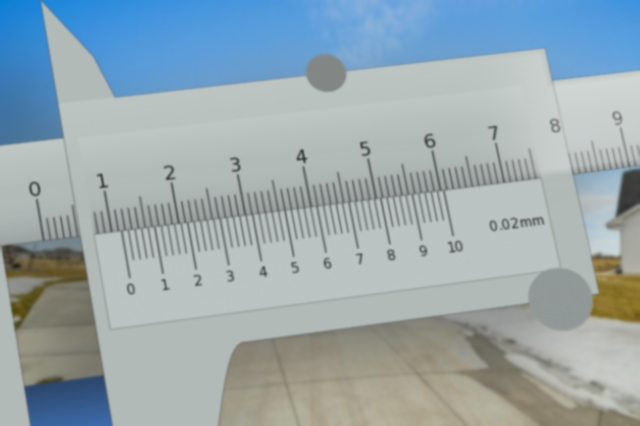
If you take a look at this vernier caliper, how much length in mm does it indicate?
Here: 11.5 mm
